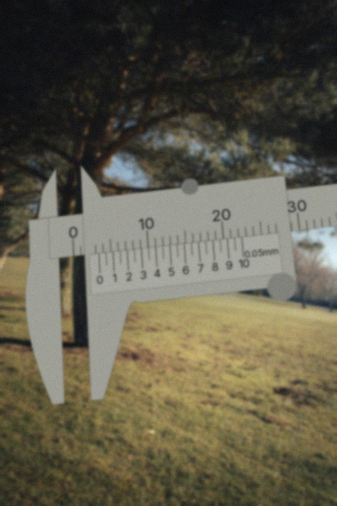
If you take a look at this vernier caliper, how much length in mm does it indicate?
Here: 3.4 mm
